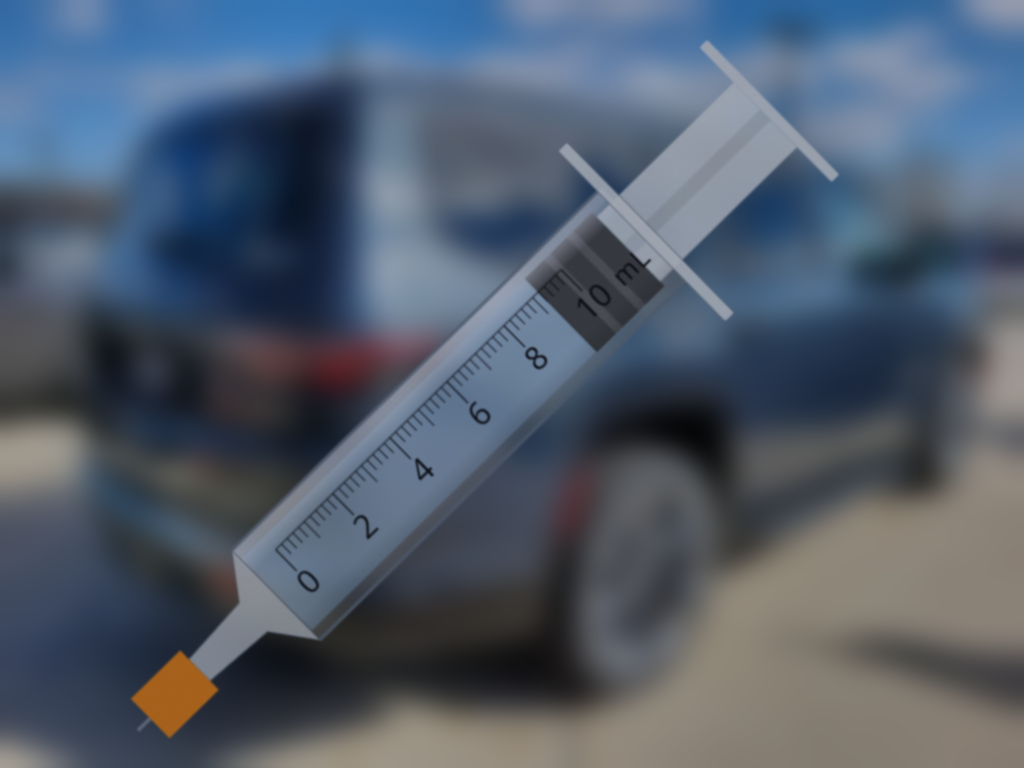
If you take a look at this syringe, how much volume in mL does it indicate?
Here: 9.2 mL
